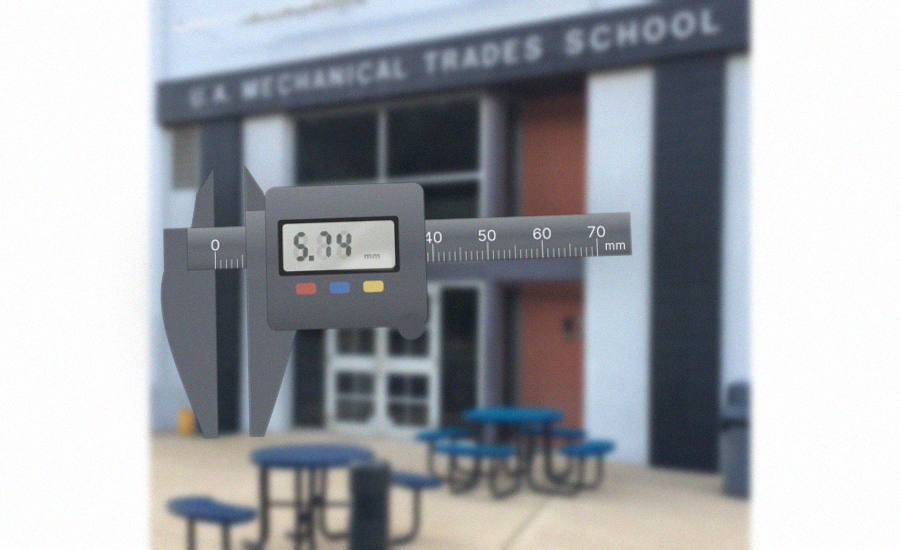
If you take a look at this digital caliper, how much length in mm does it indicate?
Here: 5.74 mm
